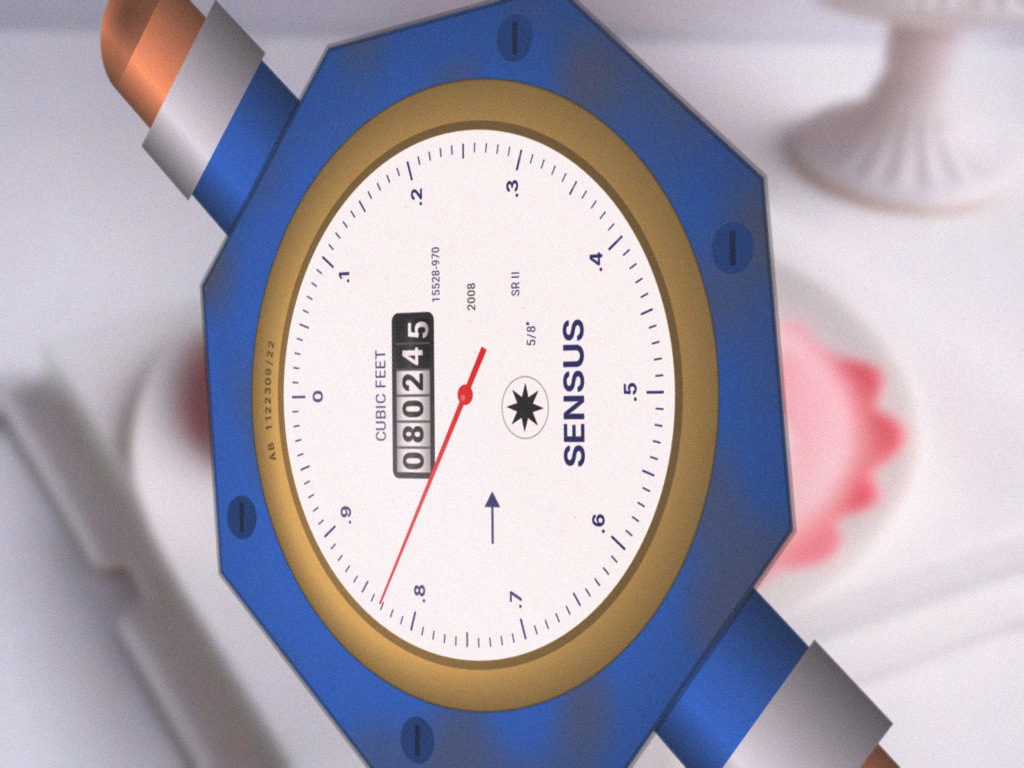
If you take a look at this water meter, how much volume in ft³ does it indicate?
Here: 80244.83 ft³
